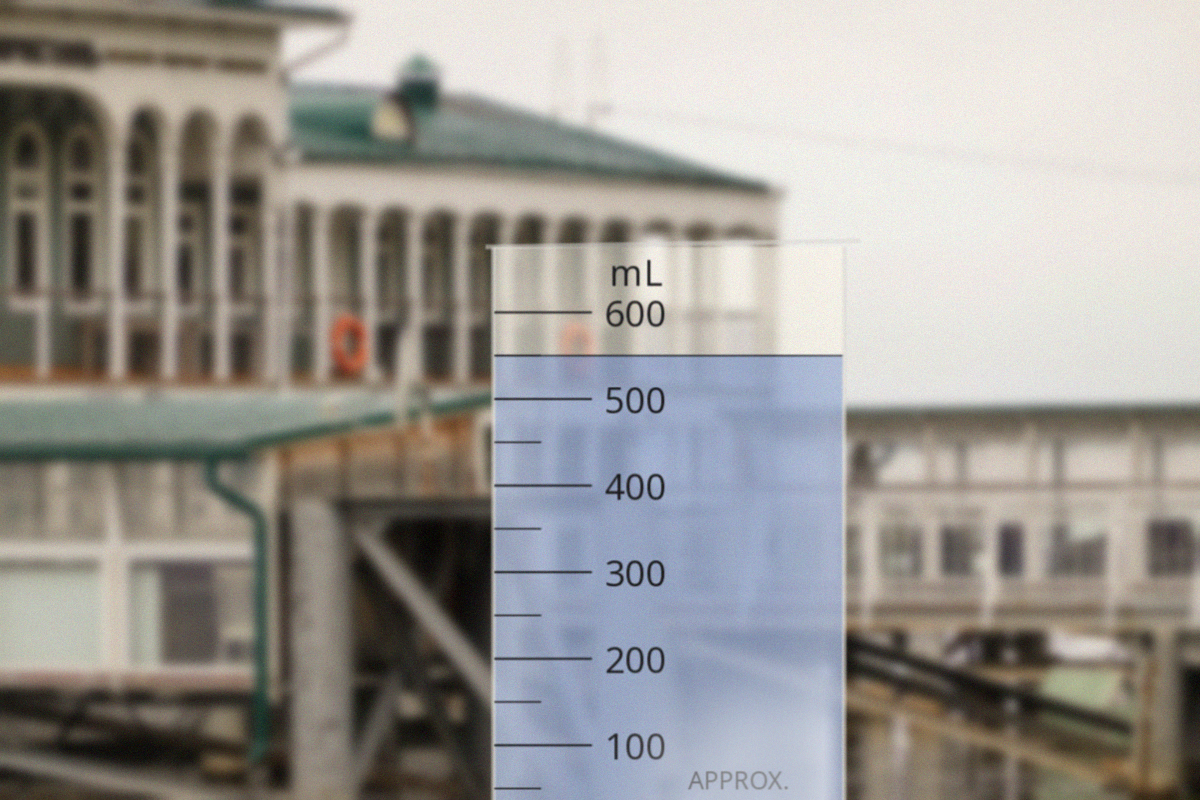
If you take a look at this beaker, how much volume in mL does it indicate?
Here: 550 mL
